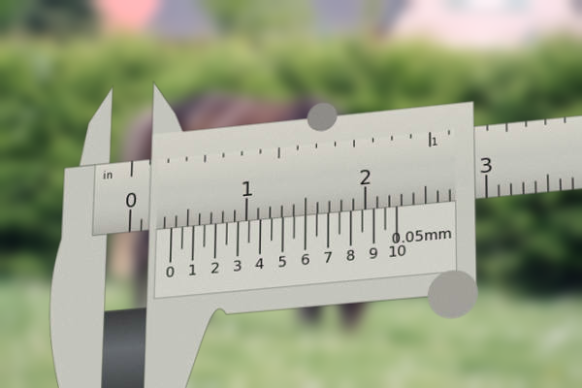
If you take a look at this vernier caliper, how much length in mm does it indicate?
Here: 3.6 mm
